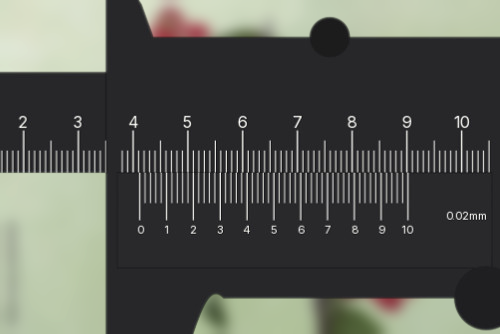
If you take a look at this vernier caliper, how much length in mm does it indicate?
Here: 41.2 mm
